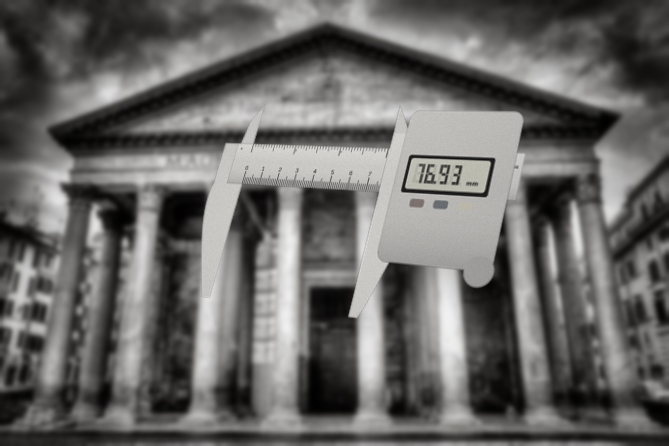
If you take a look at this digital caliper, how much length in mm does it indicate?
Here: 76.93 mm
